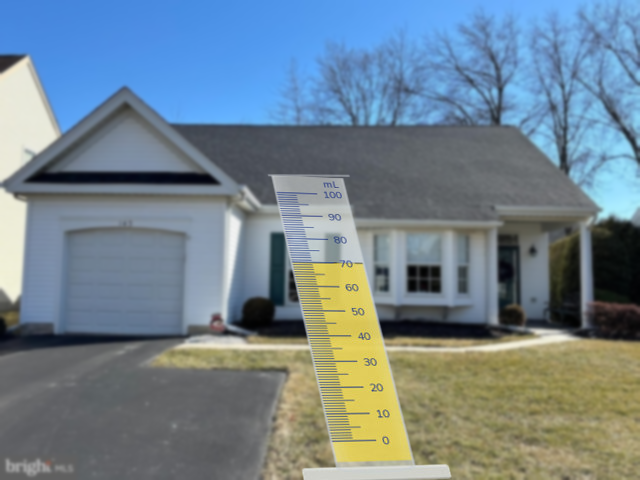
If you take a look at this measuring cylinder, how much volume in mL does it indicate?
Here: 70 mL
